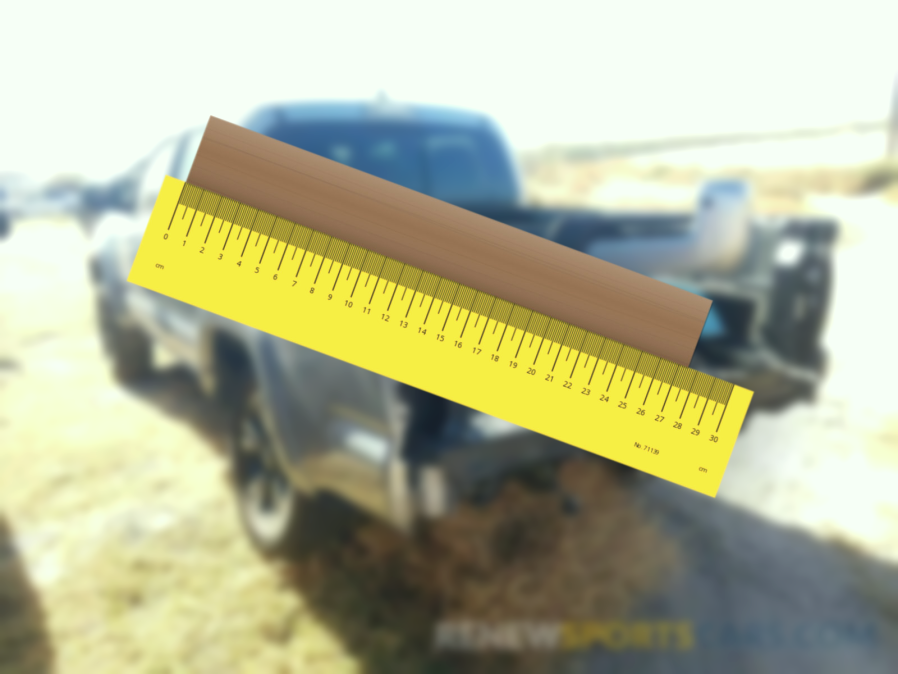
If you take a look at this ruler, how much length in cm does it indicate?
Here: 27.5 cm
